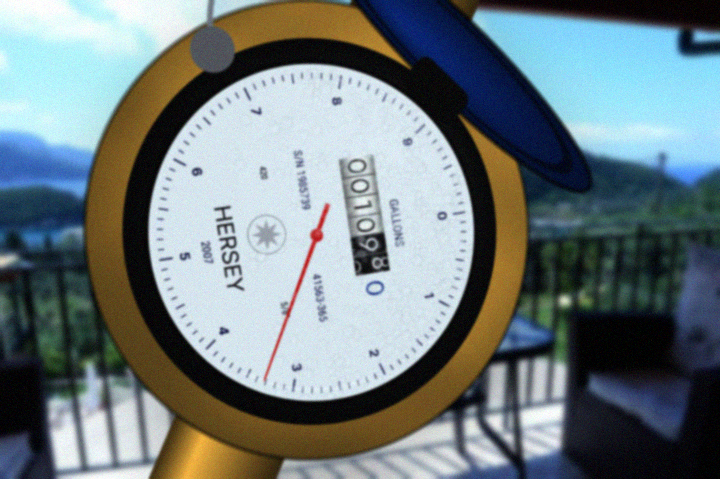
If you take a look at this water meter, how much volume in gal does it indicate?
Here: 10983.3 gal
